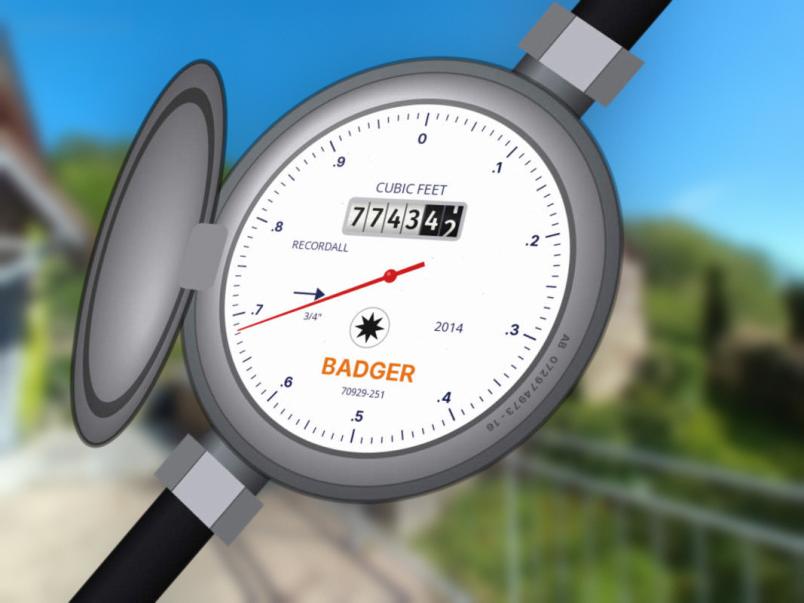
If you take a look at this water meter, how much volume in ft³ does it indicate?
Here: 774341.68 ft³
